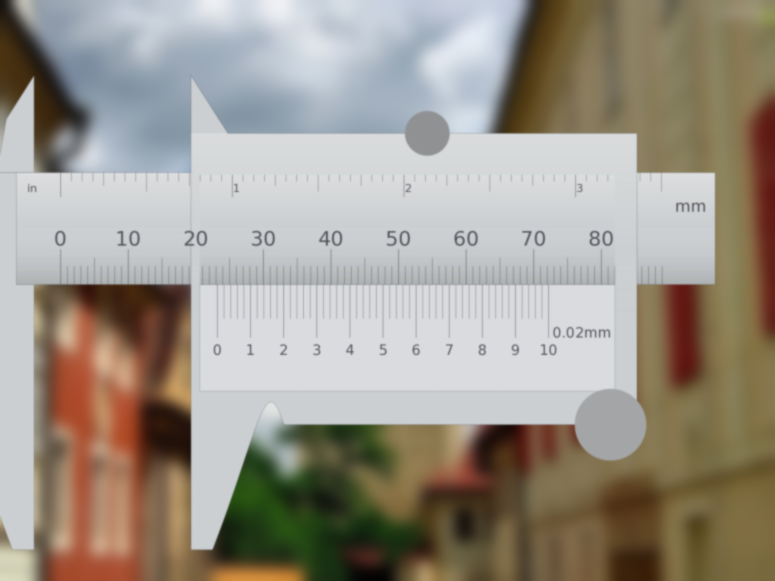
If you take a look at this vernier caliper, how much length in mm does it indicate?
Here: 23.2 mm
